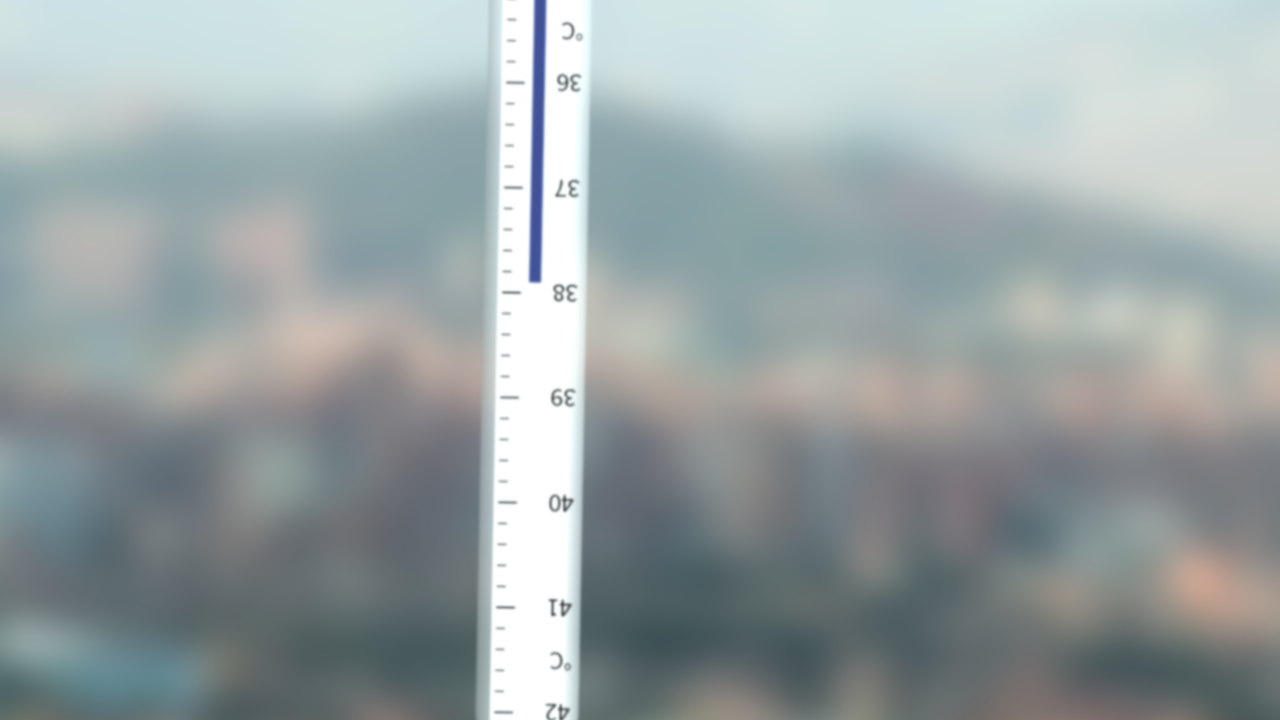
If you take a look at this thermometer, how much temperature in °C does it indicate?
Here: 37.9 °C
